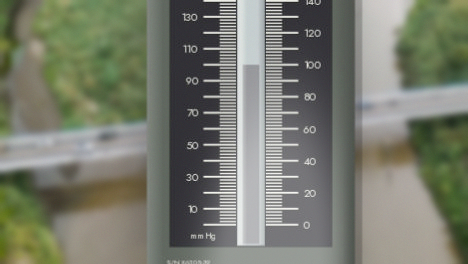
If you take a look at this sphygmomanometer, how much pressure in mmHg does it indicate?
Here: 100 mmHg
